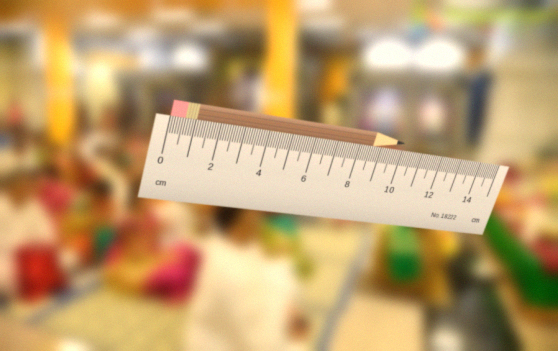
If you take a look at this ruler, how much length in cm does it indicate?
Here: 10 cm
